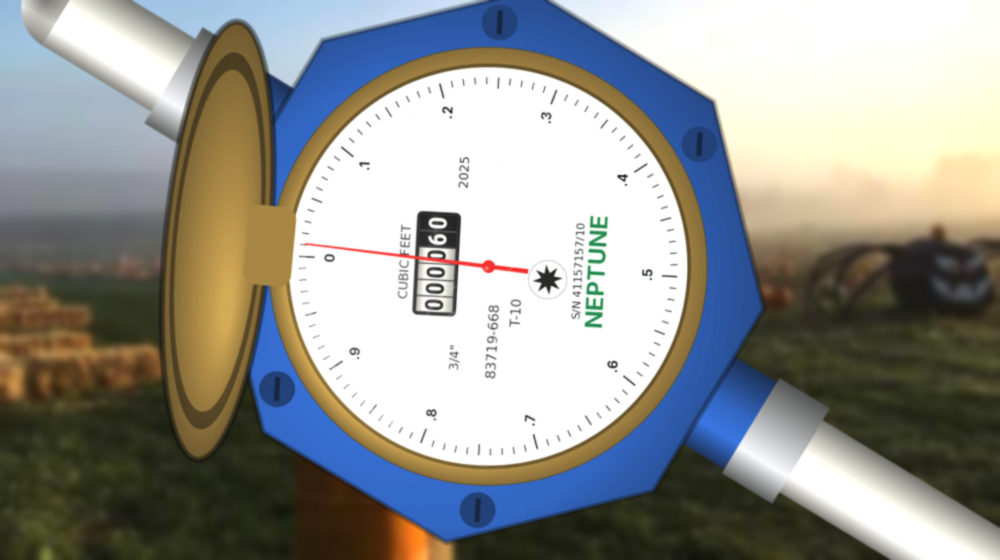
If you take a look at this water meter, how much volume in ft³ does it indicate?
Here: 60.01 ft³
